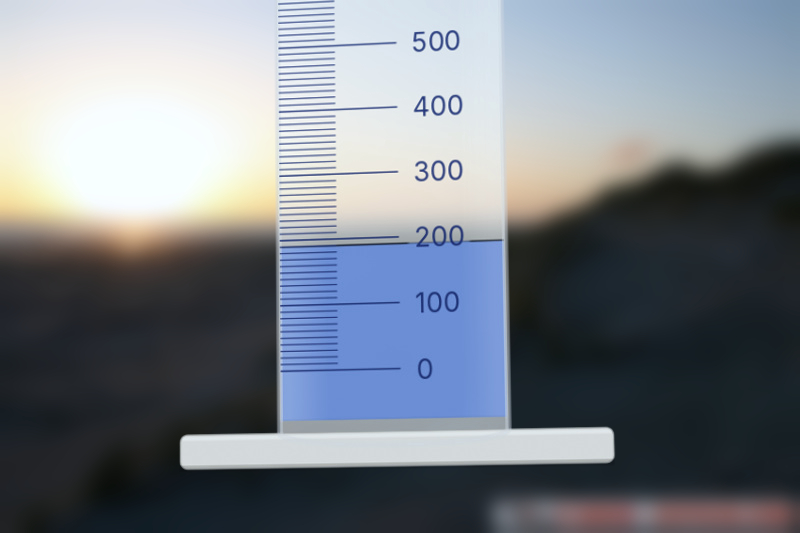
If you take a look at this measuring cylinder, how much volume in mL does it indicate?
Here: 190 mL
